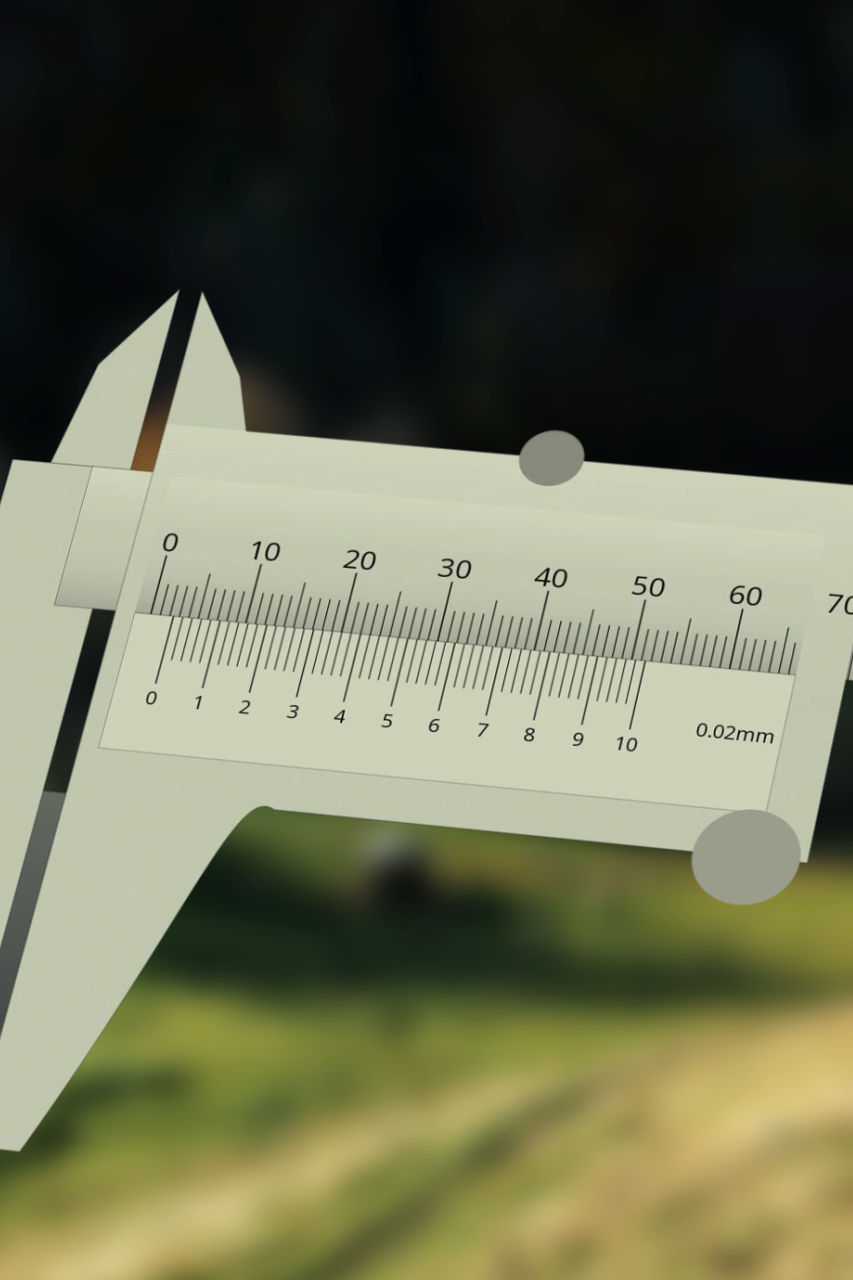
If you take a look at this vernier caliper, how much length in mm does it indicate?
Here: 2.4 mm
